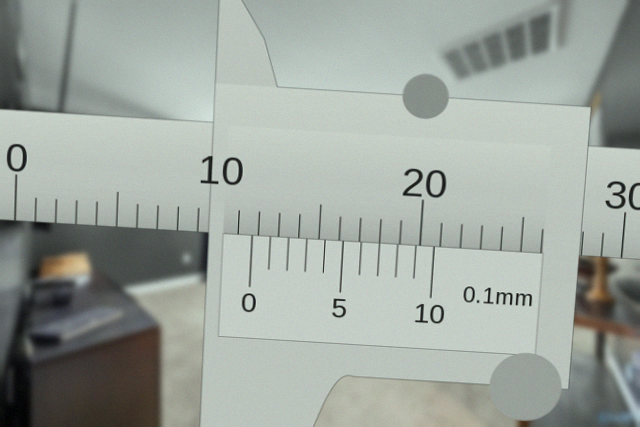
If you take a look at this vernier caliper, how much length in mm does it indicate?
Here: 11.7 mm
